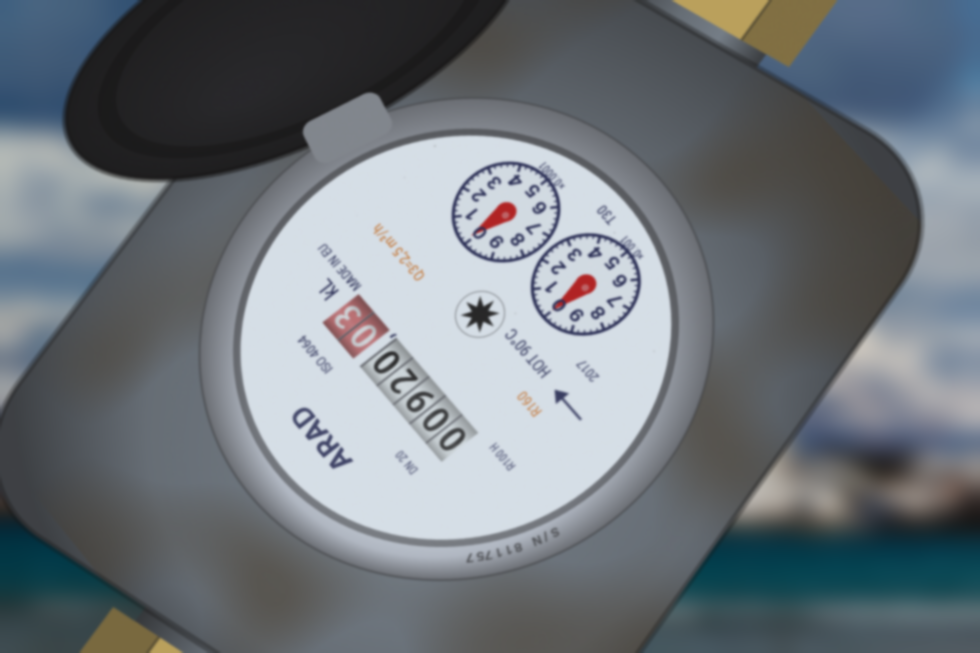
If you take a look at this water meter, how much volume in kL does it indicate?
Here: 920.0300 kL
